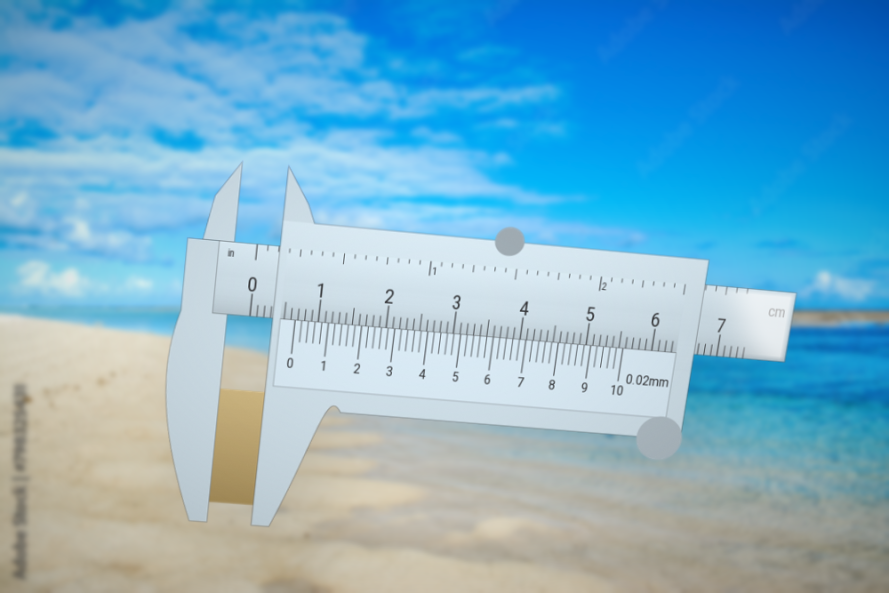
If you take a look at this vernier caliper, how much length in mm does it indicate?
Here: 6.6 mm
